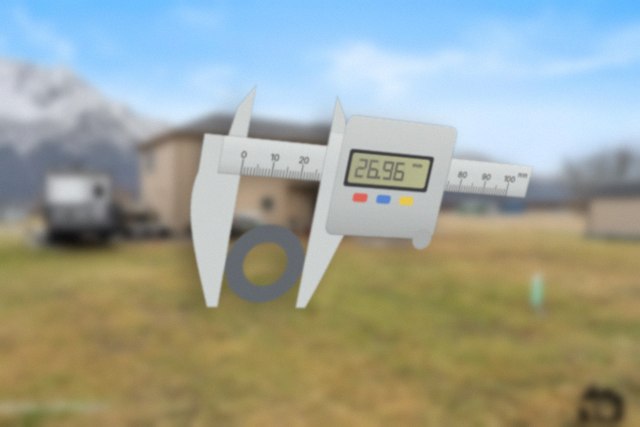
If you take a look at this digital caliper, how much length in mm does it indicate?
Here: 26.96 mm
